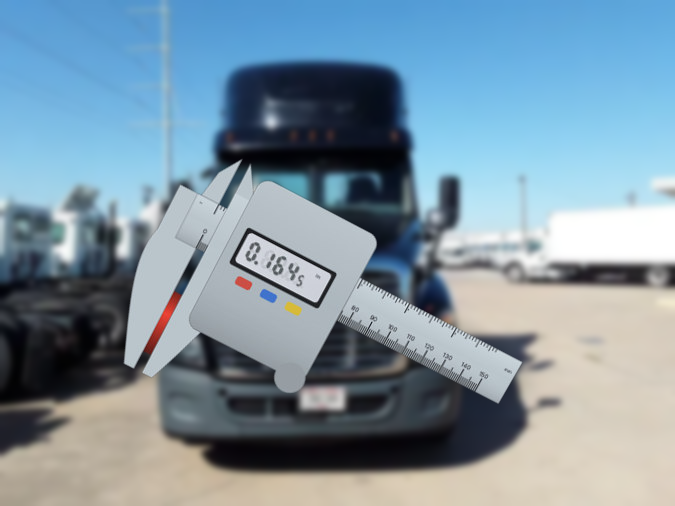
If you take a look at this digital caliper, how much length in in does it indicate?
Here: 0.1645 in
